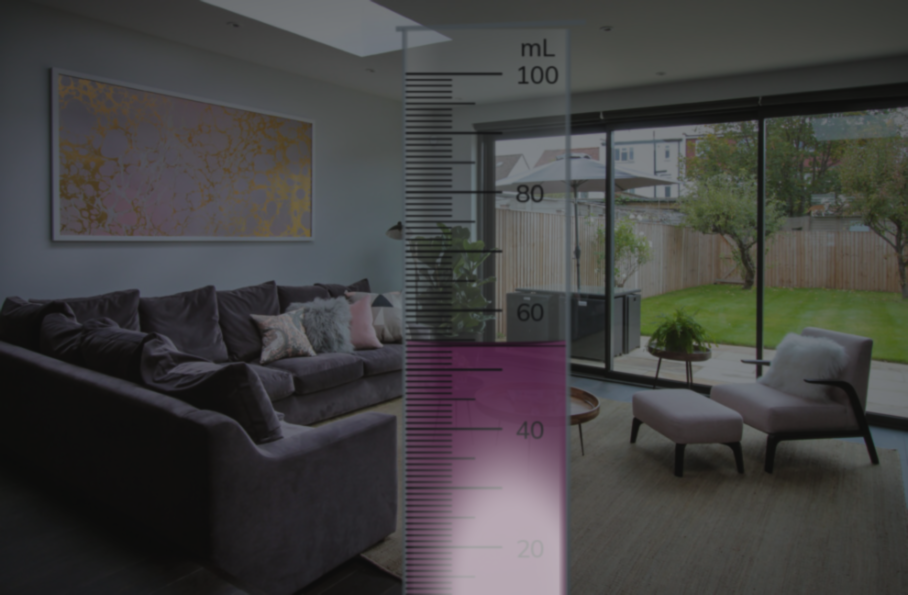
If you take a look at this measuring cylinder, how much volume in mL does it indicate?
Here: 54 mL
